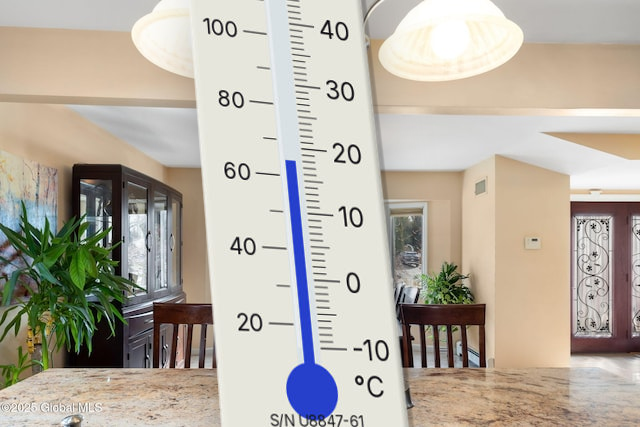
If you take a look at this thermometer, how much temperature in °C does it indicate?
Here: 18 °C
